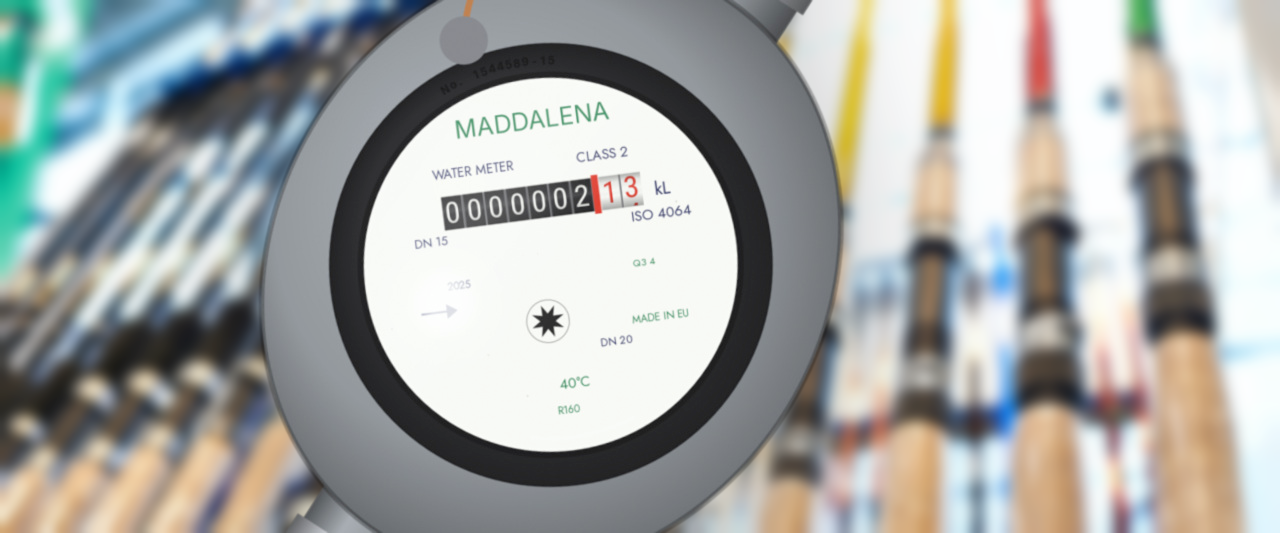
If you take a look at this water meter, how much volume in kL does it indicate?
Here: 2.13 kL
